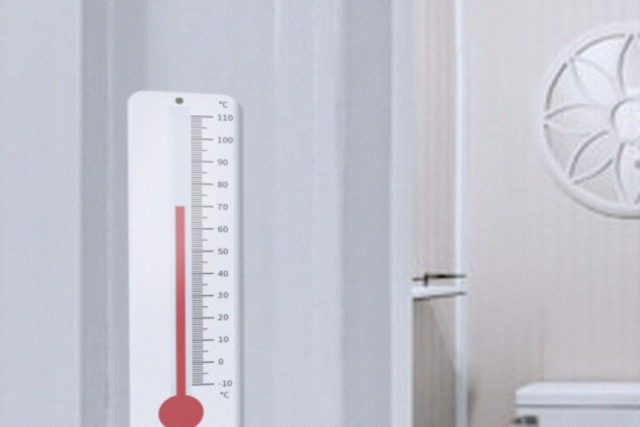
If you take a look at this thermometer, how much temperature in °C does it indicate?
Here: 70 °C
